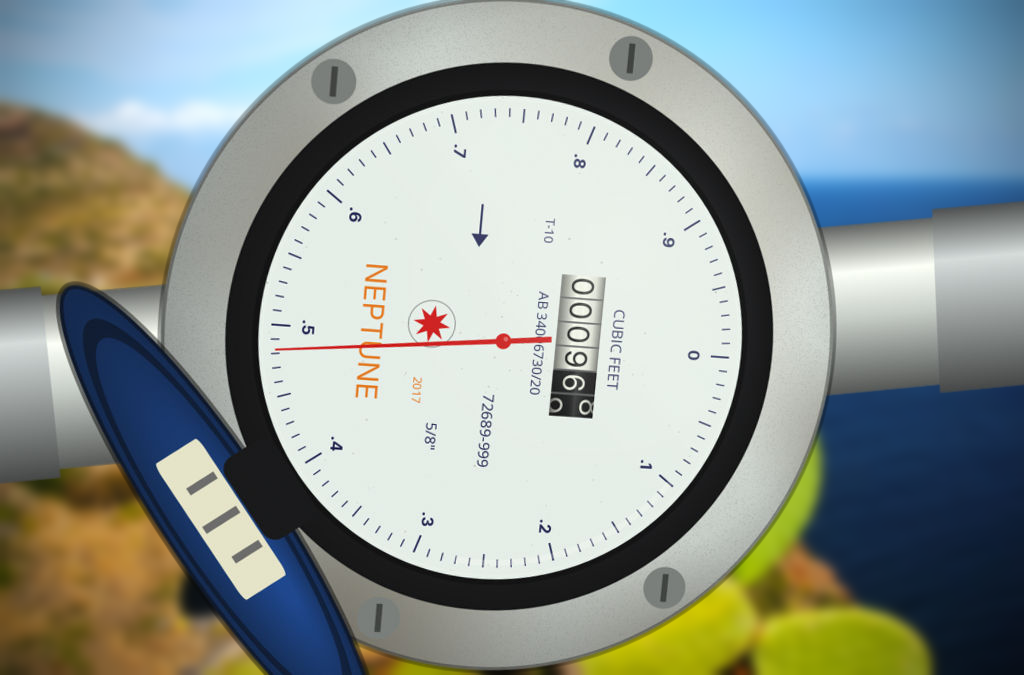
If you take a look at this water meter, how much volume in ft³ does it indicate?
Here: 968.48 ft³
